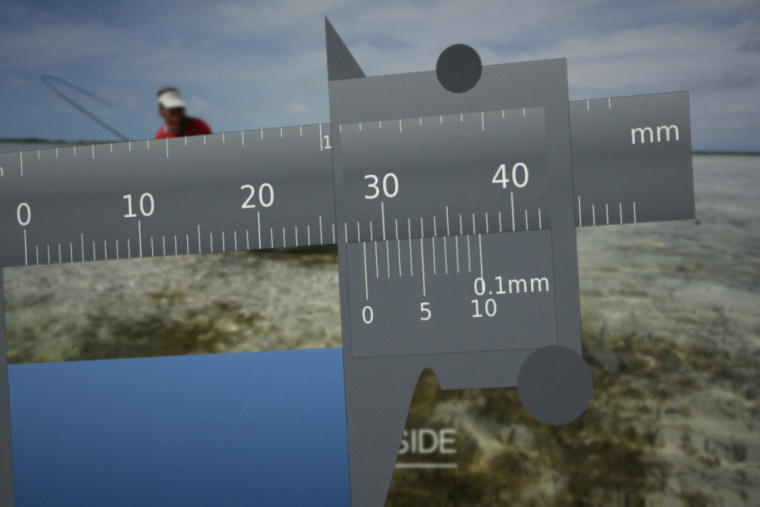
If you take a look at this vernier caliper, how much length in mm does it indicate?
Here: 28.4 mm
